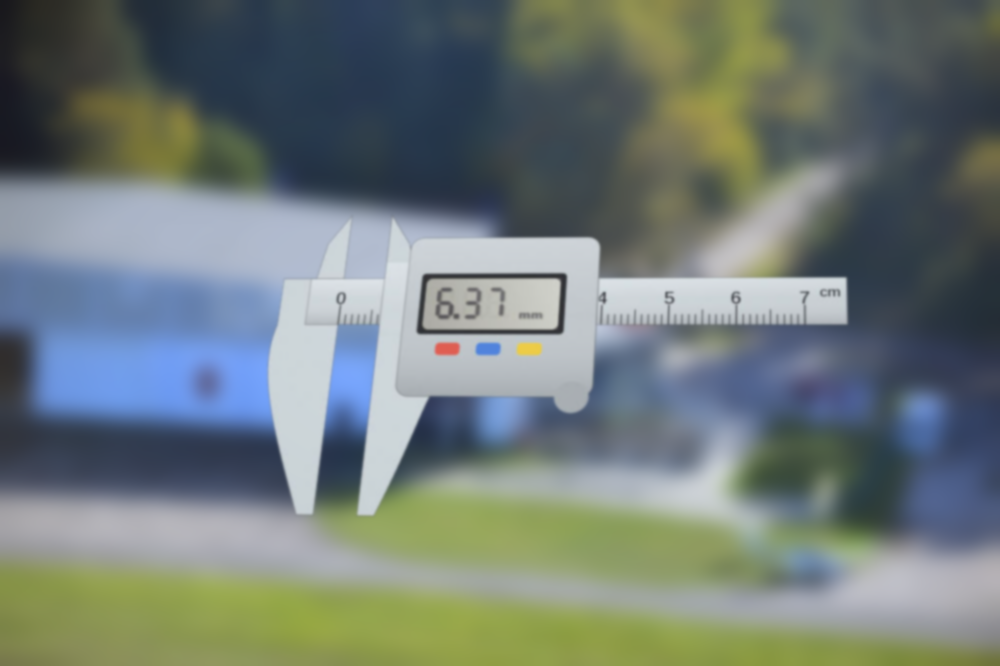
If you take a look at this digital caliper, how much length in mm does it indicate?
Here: 6.37 mm
